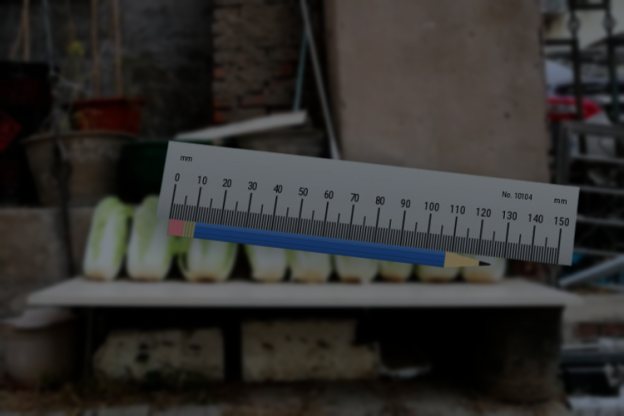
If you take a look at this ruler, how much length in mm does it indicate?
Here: 125 mm
